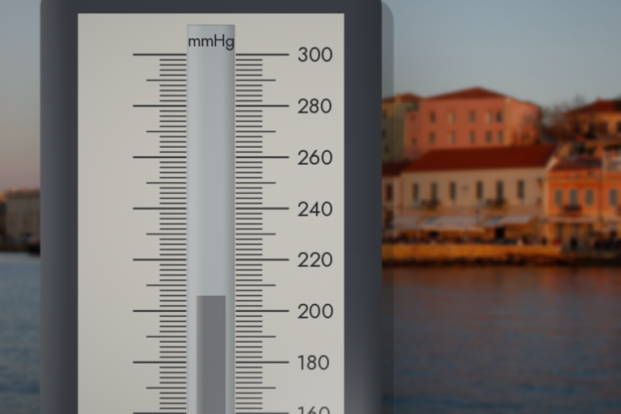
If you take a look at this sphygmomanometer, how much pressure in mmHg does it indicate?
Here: 206 mmHg
